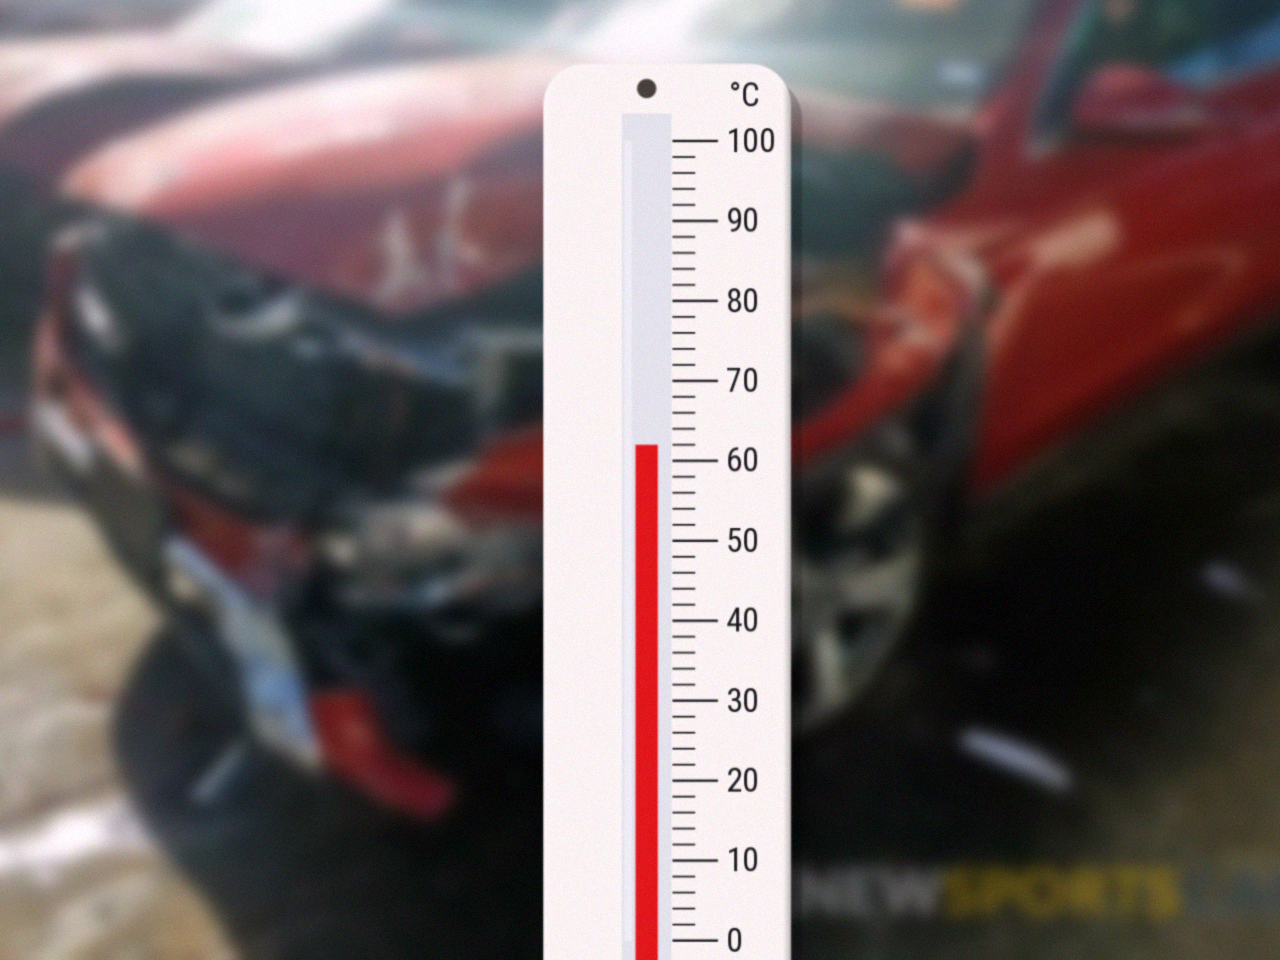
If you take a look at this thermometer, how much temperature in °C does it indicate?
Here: 62 °C
